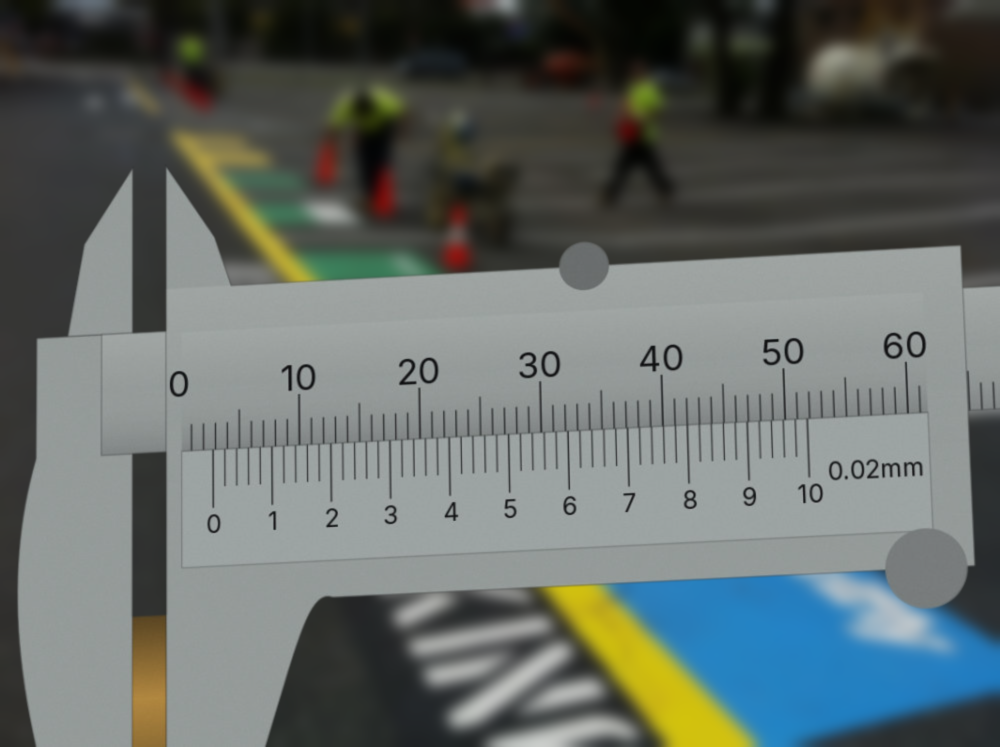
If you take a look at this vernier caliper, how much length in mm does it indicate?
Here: 2.8 mm
